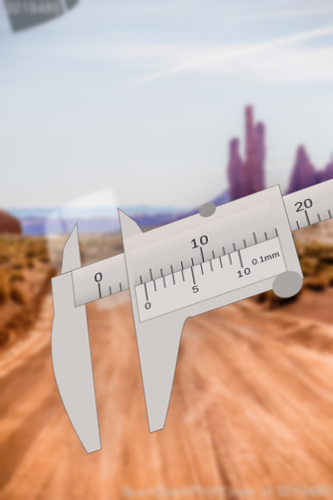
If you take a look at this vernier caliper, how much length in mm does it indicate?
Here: 4.3 mm
